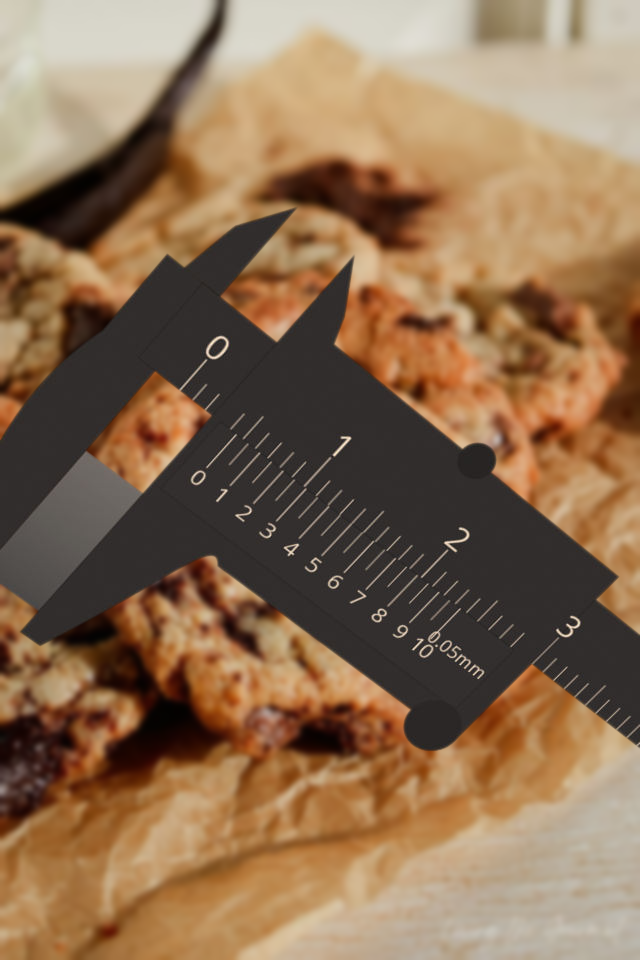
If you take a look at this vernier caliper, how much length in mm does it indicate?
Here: 4.5 mm
